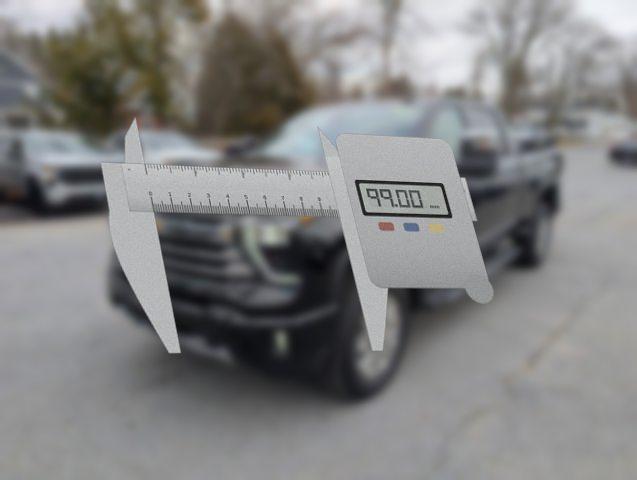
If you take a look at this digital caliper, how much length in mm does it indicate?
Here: 99.00 mm
